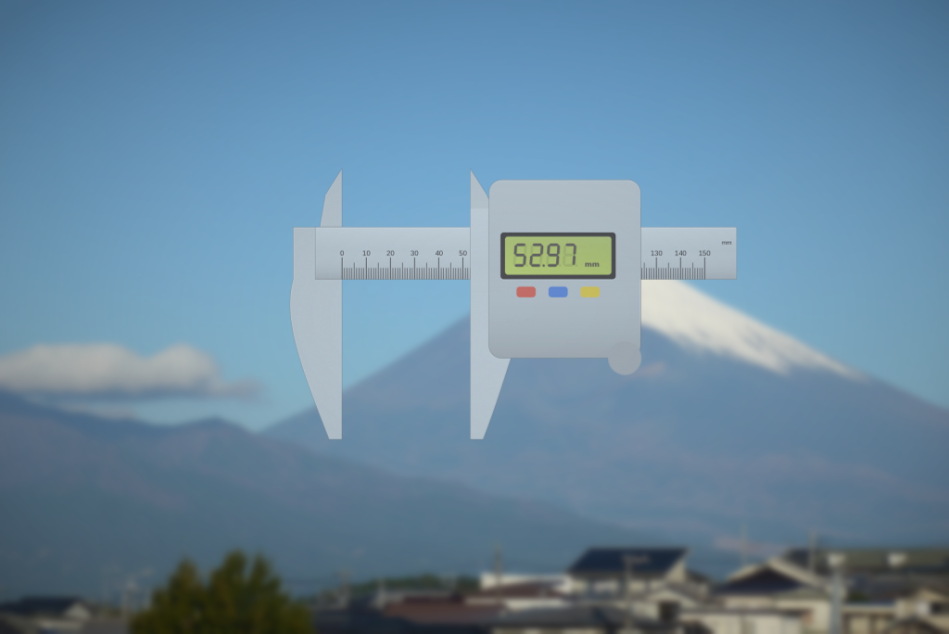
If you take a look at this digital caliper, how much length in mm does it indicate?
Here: 52.97 mm
